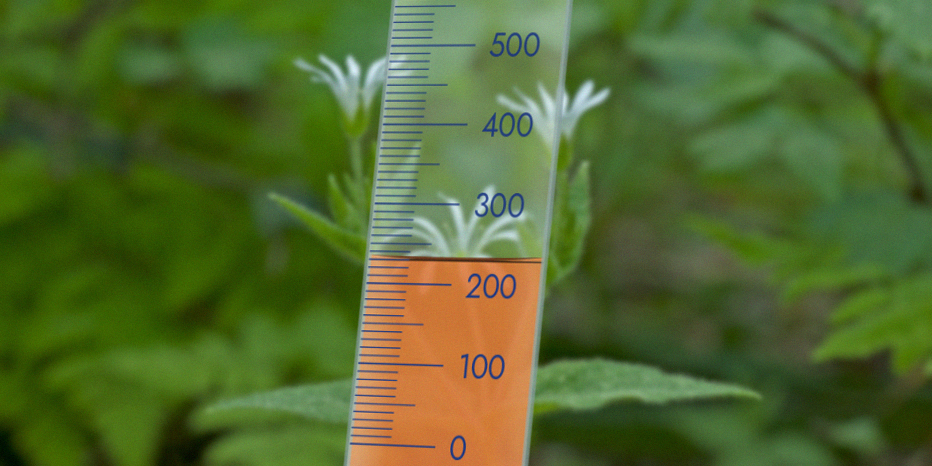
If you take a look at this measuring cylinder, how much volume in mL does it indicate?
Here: 230 mL
